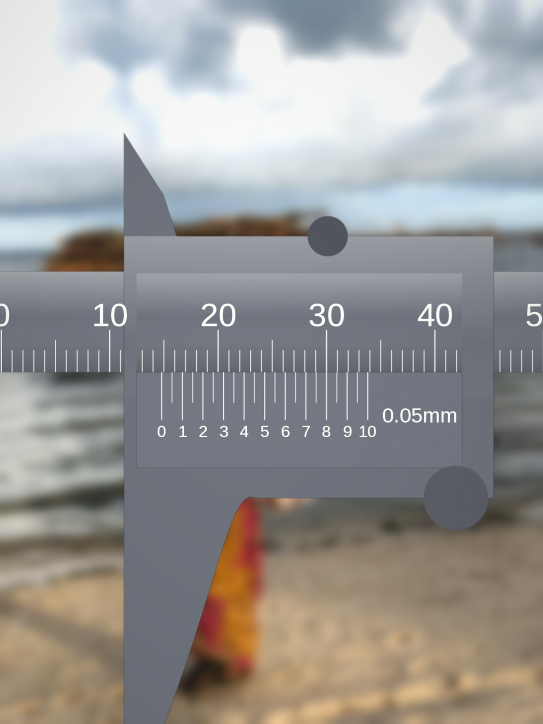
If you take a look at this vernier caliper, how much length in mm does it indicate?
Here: 14.8 mm
